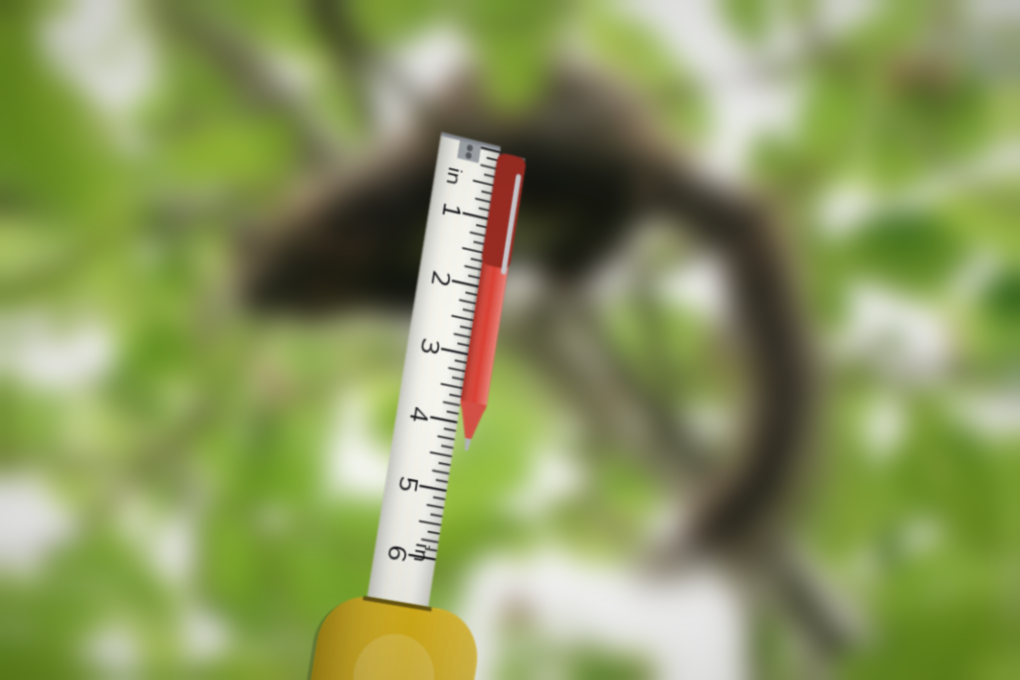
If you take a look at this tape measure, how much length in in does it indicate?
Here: 4.375 in
